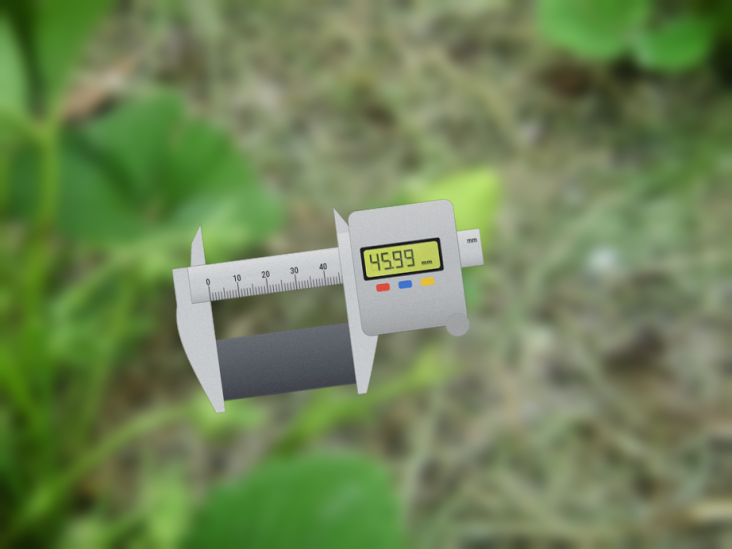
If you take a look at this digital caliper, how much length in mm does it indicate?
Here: 45.99 mm
